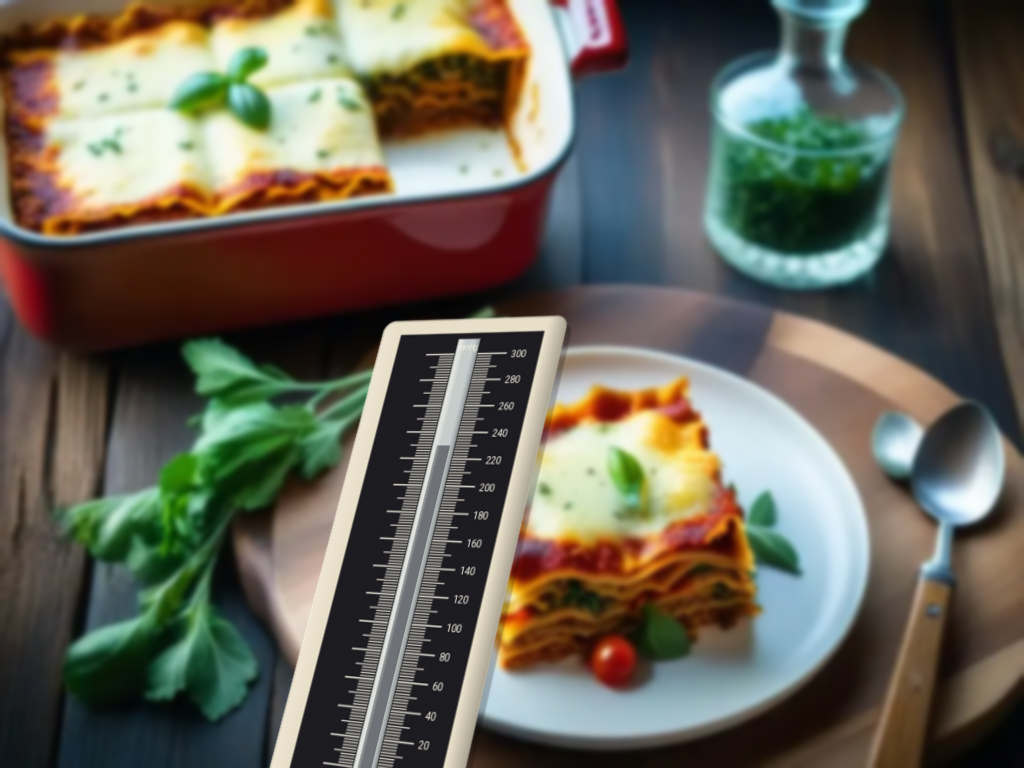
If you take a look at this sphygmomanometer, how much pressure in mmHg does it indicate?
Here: 230 mmHg
